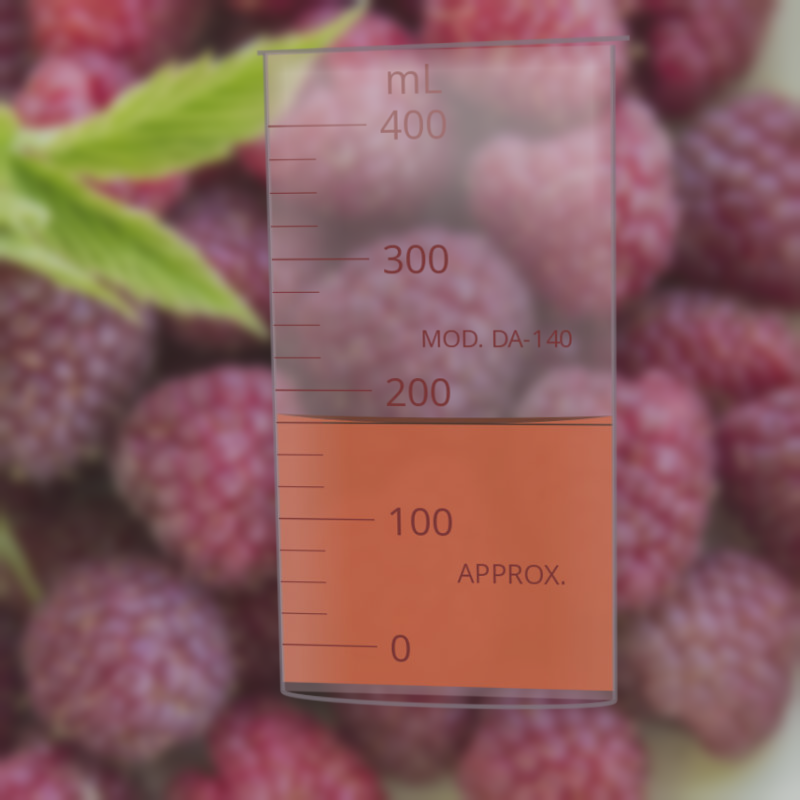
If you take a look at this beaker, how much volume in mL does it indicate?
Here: 175 mL
